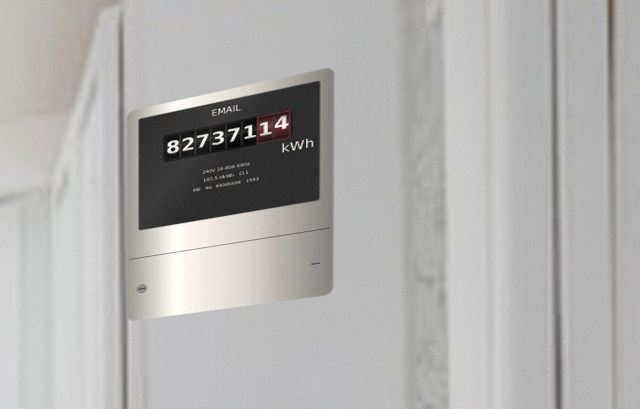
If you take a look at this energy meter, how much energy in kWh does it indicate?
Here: 827371.14 kWh
